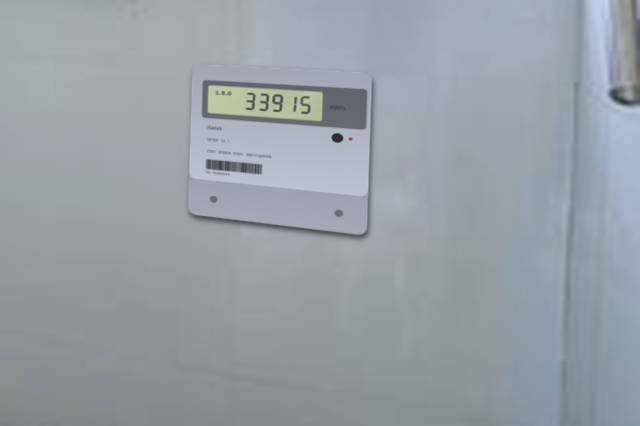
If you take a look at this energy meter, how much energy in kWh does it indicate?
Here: 33915 kWh
